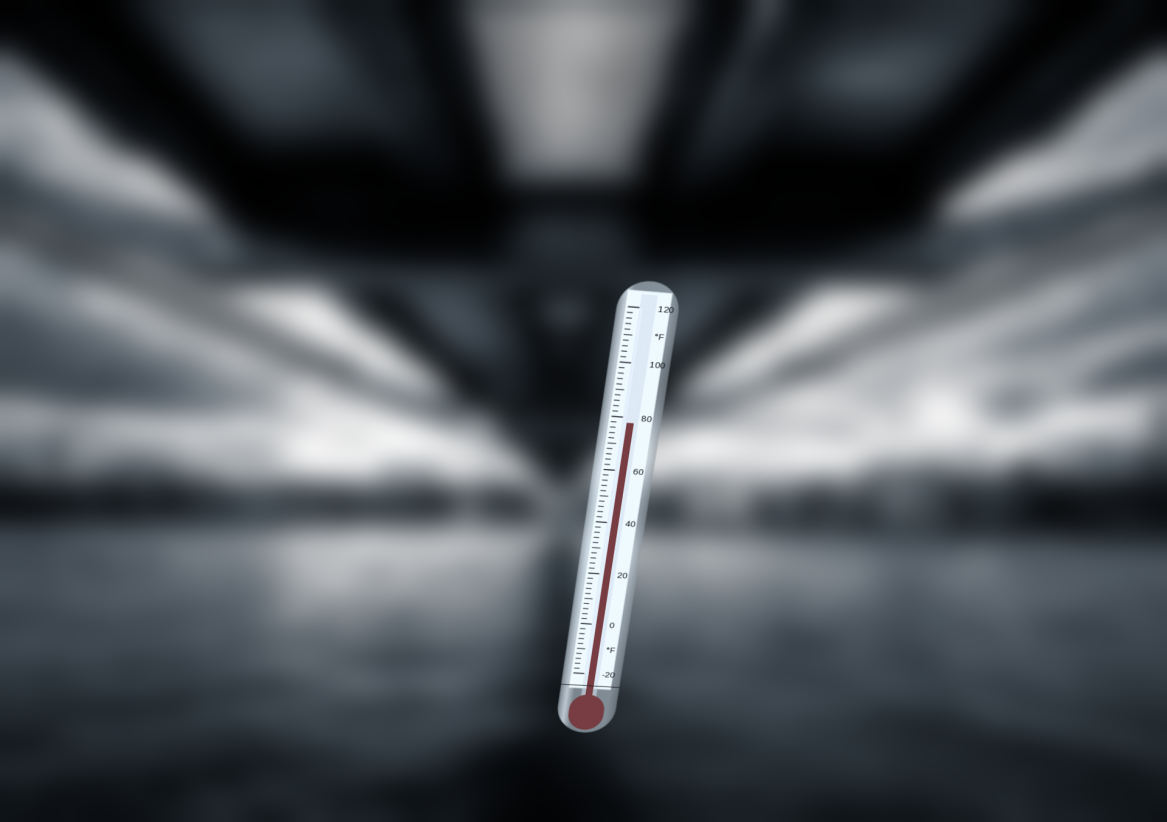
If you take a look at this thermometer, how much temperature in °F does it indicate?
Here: 78 °F
